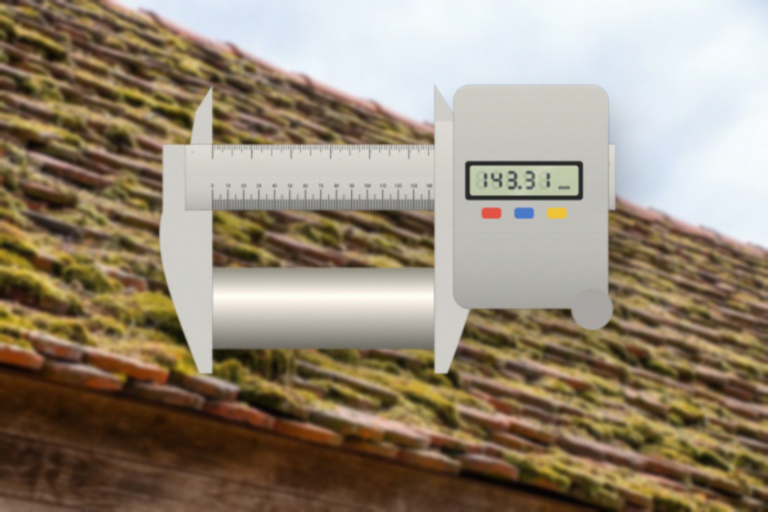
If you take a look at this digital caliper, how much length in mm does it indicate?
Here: 143.31 mm
